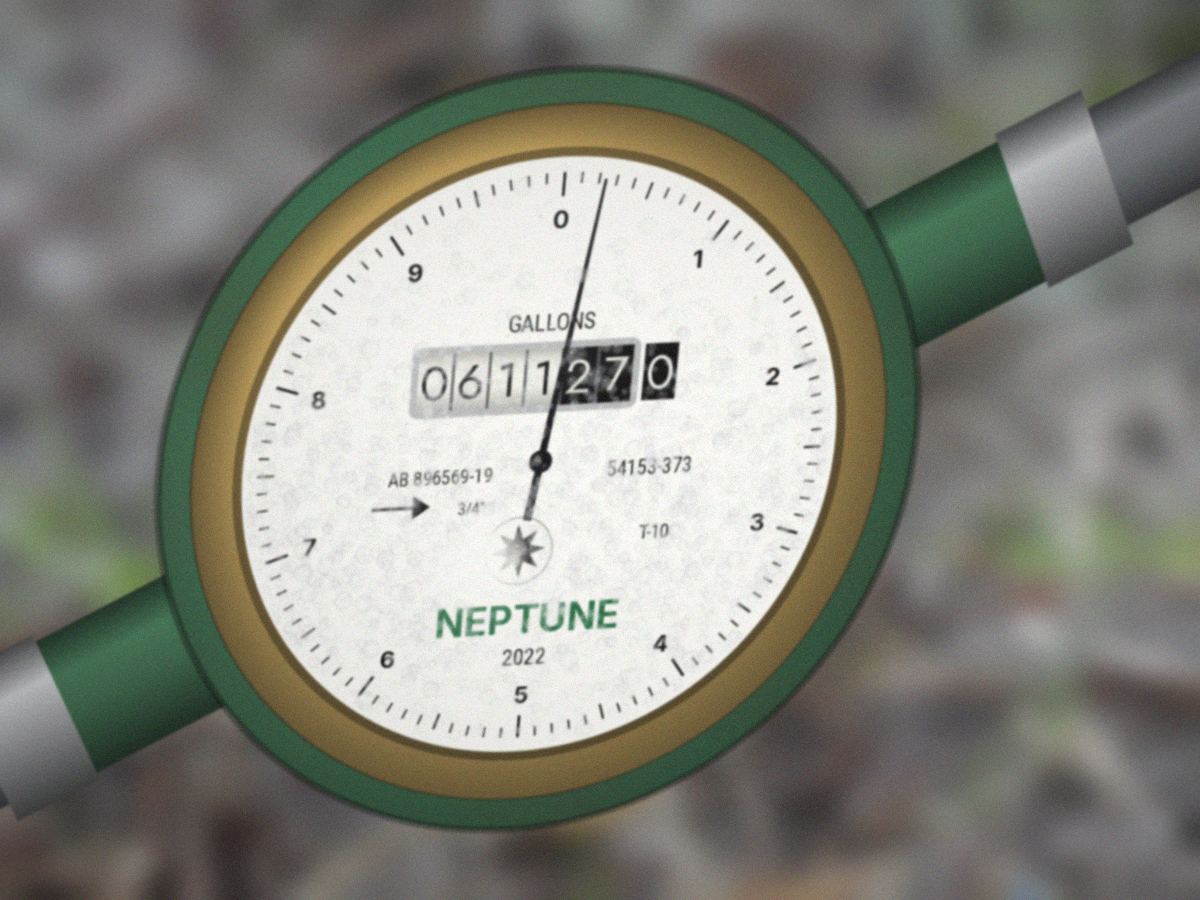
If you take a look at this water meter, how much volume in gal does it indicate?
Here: 611270.2 gal
